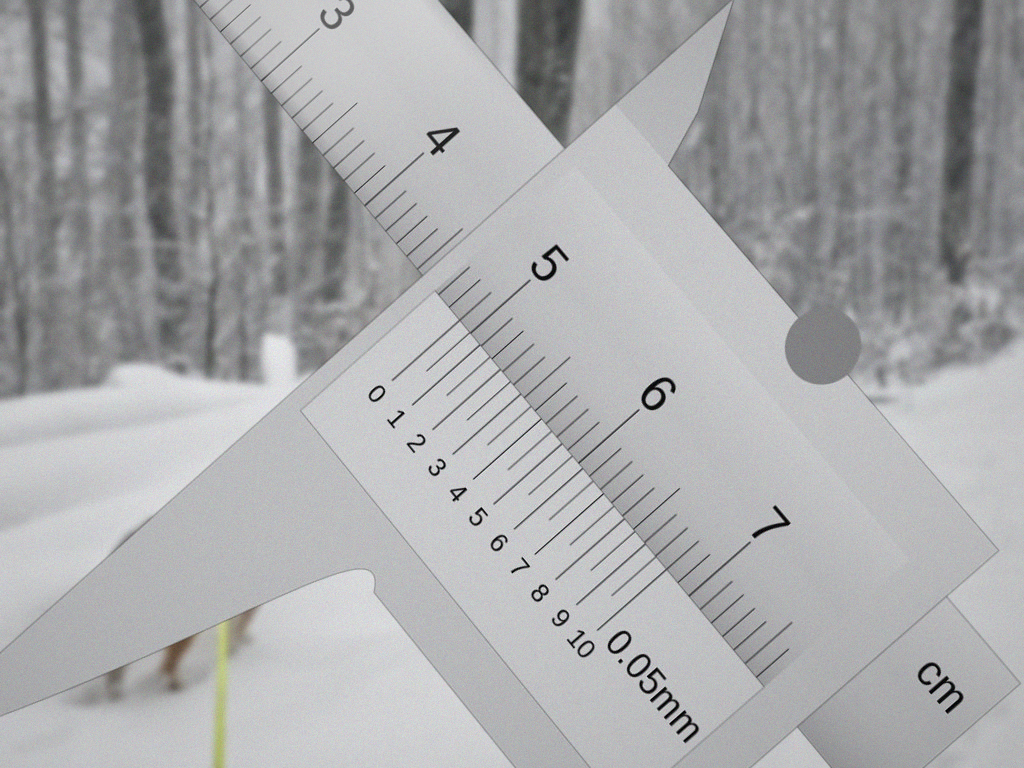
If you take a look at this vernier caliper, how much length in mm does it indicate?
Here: 49.0 mm
